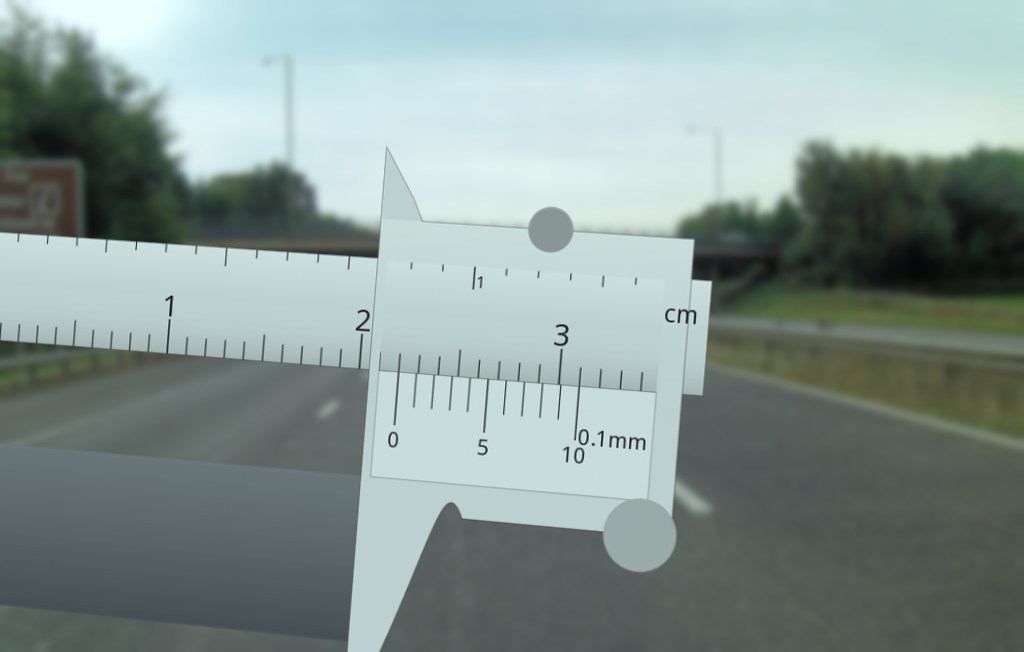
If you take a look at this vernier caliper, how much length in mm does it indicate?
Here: 22.0 mm
